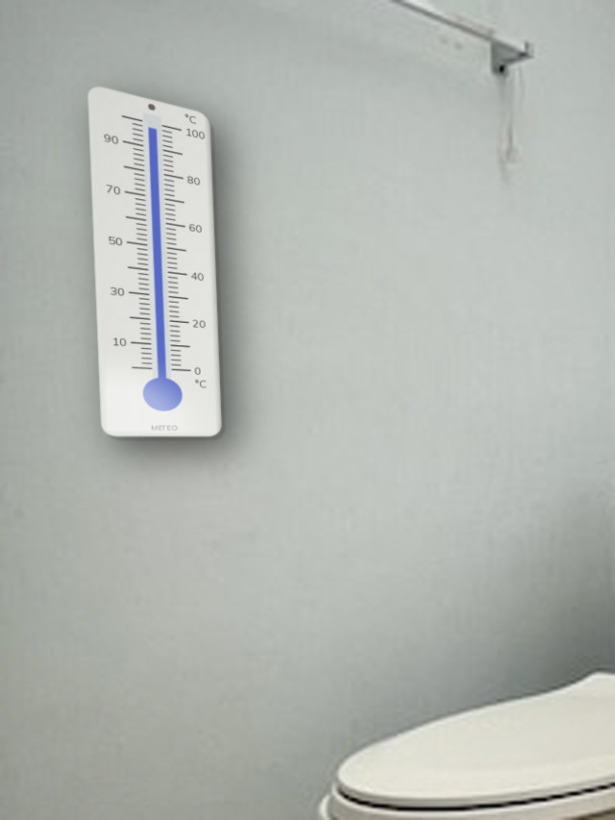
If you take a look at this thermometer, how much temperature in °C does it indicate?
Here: 98 °C
